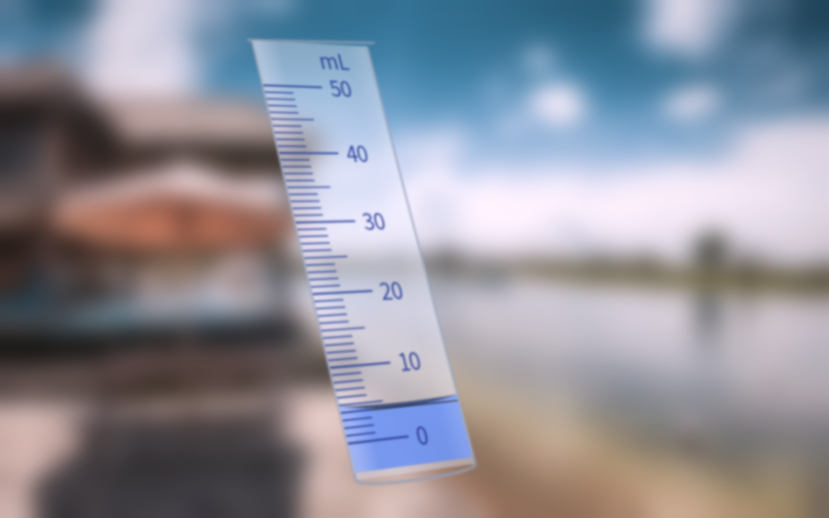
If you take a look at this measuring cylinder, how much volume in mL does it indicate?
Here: 4 mL
